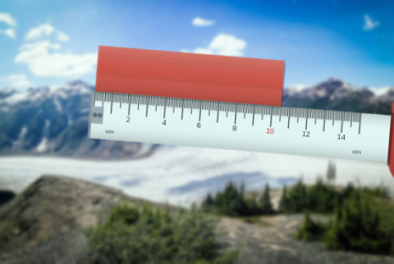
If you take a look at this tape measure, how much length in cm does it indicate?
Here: 10.5 cm
